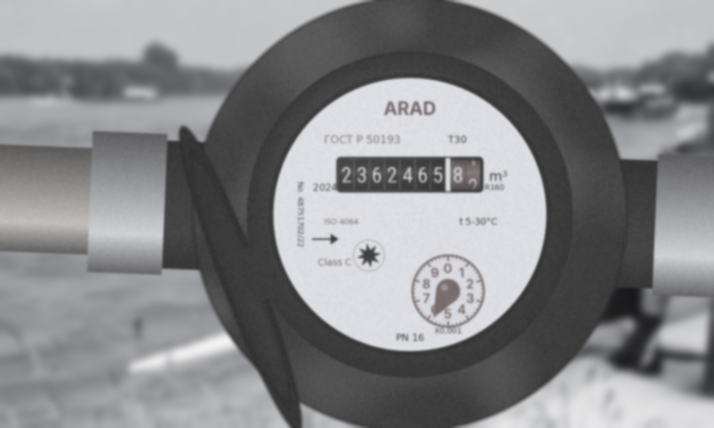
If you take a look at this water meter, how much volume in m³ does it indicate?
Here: 2362465.815 m³
